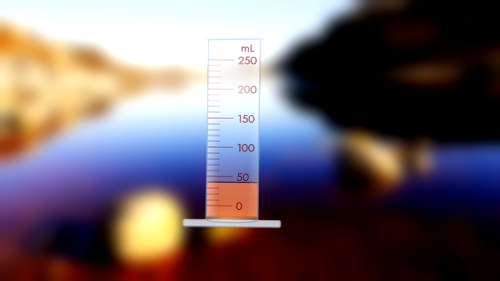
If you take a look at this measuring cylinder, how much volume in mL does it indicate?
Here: 40 mL
